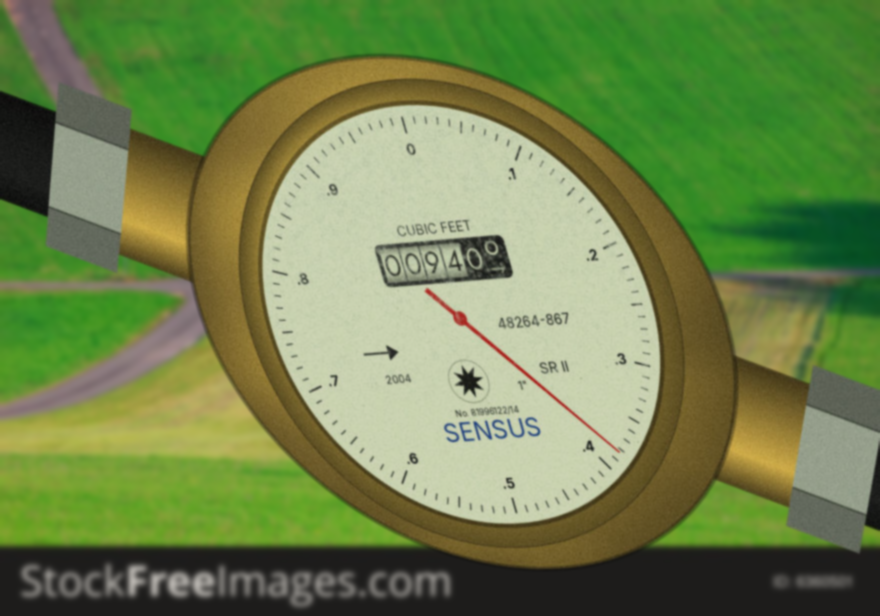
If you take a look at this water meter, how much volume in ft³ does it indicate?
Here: 9406.38 ft³
